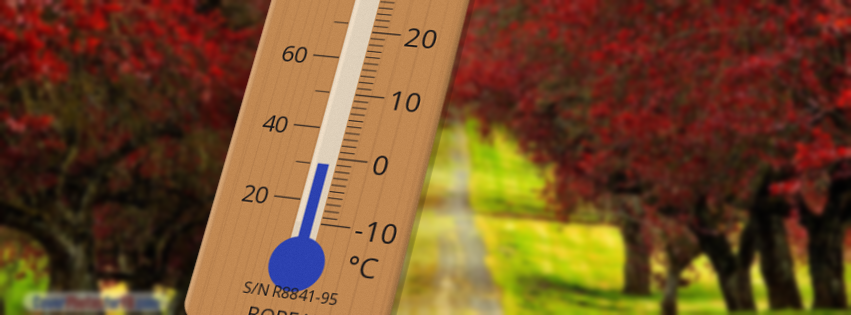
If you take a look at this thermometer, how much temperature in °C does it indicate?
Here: -1 °C
